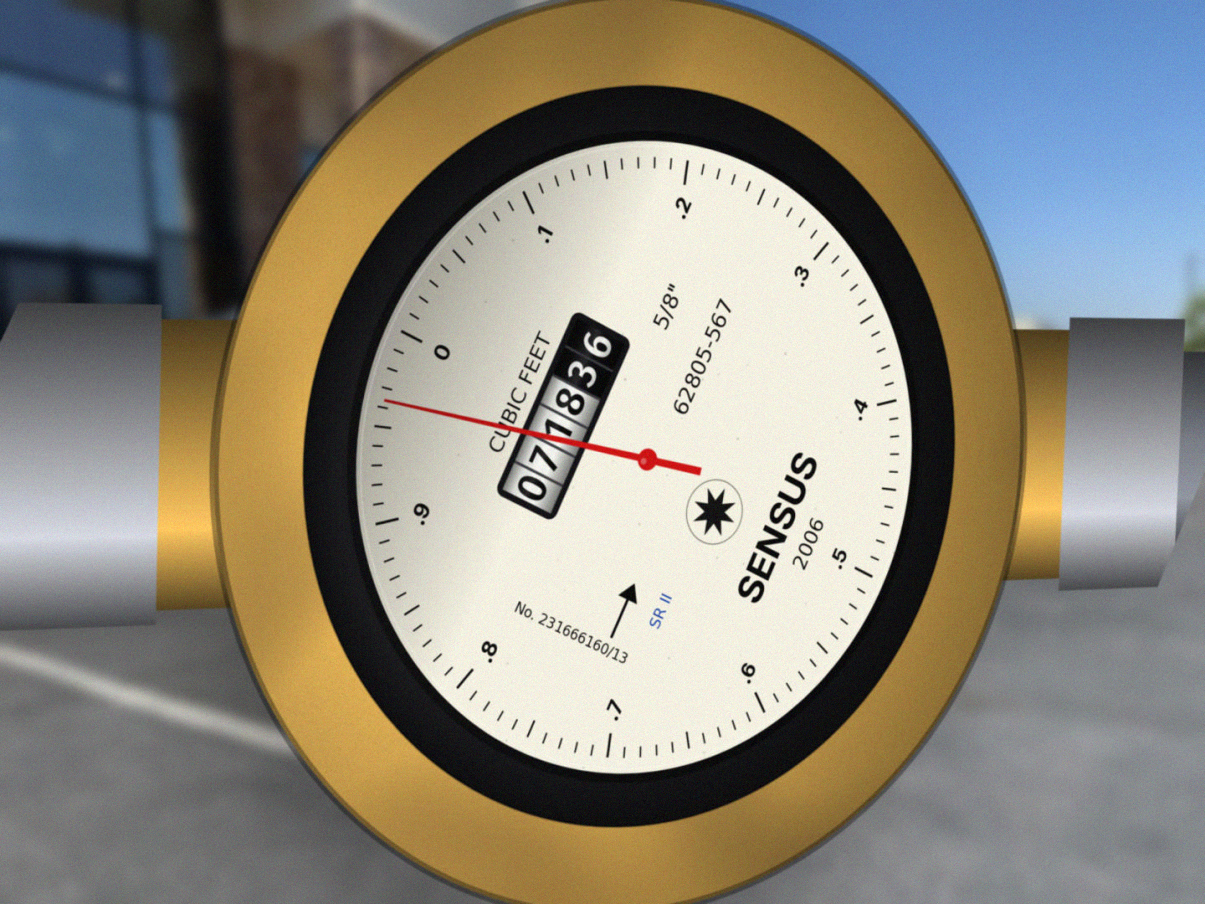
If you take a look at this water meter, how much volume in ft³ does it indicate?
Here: 71835.96 ft³
